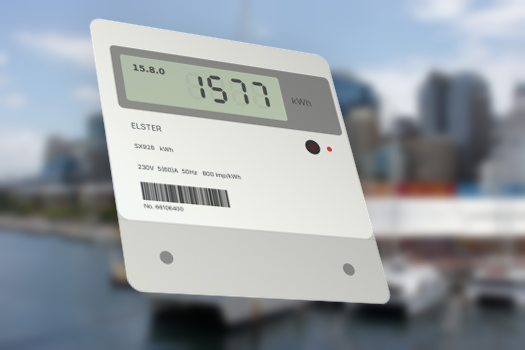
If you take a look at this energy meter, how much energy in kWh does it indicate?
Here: 1577 kWh
